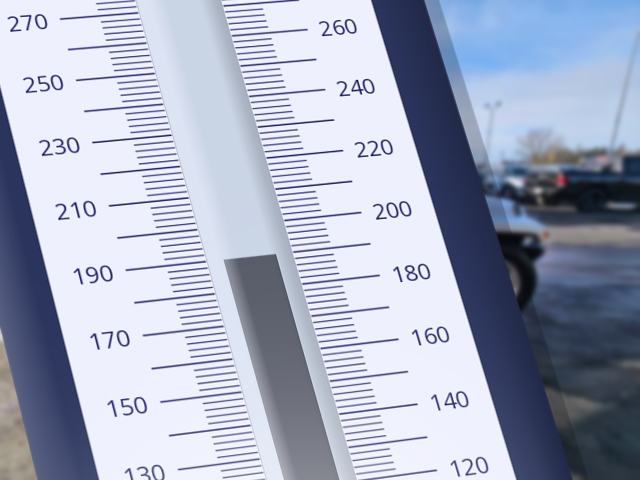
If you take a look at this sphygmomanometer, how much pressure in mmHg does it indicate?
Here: 190 mmHg
